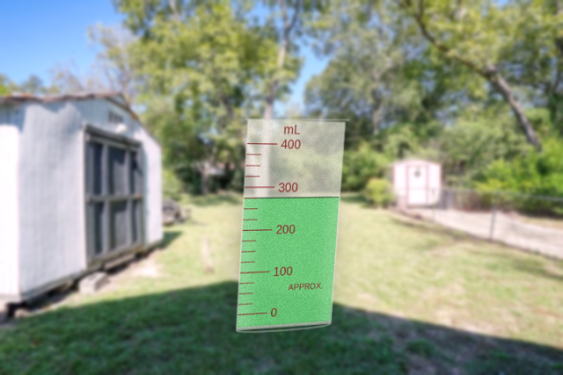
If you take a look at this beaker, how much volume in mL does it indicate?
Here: 275 mL
